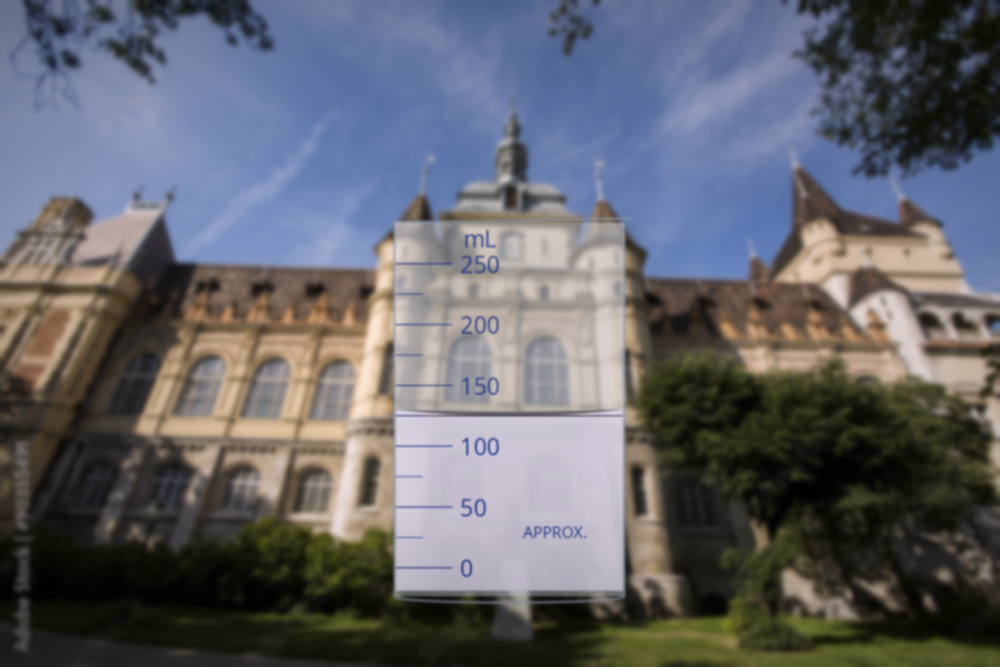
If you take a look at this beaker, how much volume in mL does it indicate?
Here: 125 mL
